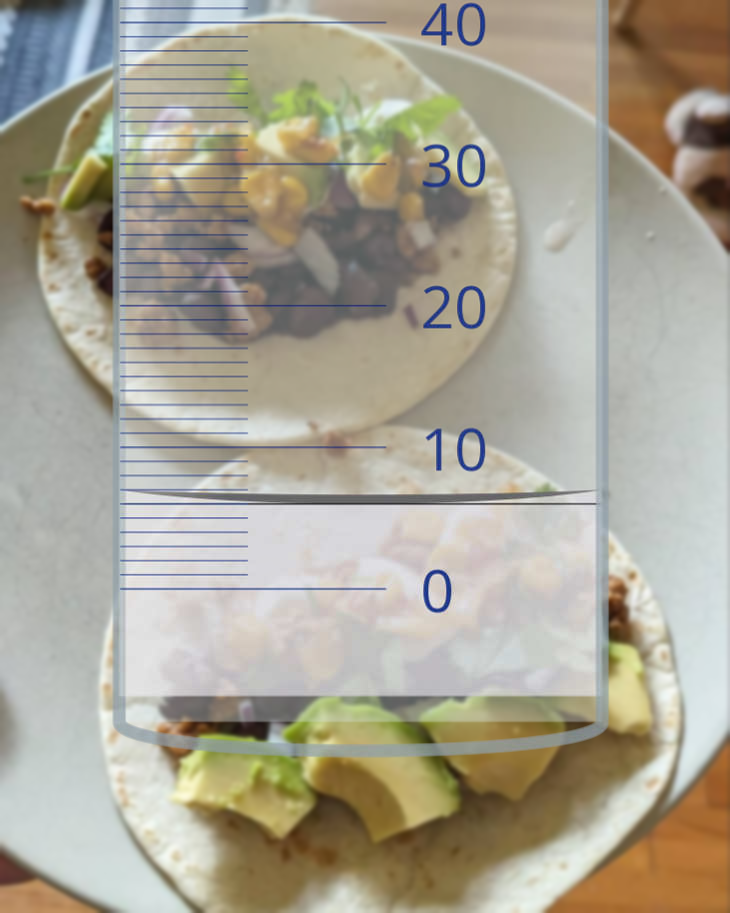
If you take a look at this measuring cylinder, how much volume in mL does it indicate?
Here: 6 mL
